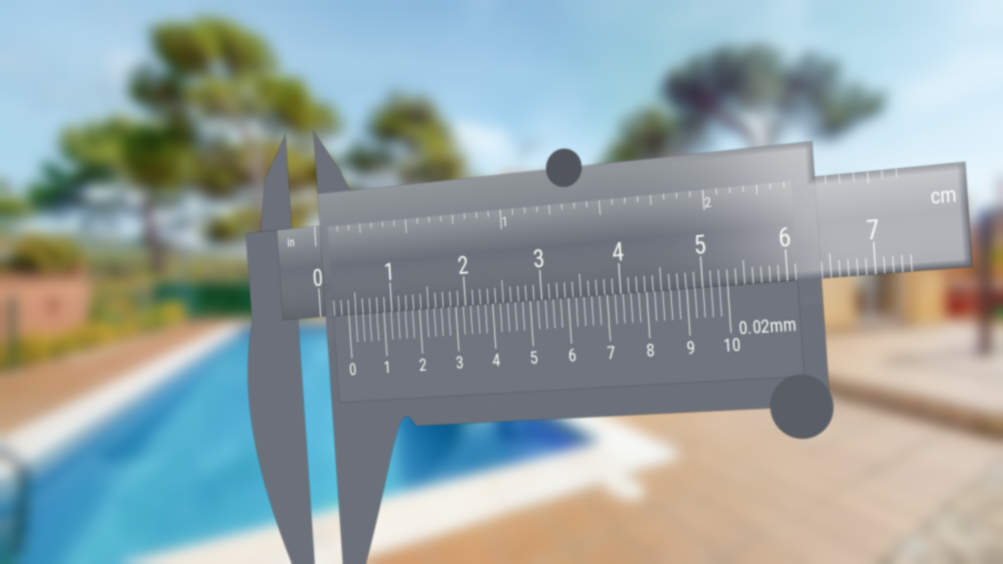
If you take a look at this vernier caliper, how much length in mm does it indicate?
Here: 4.0 mm
